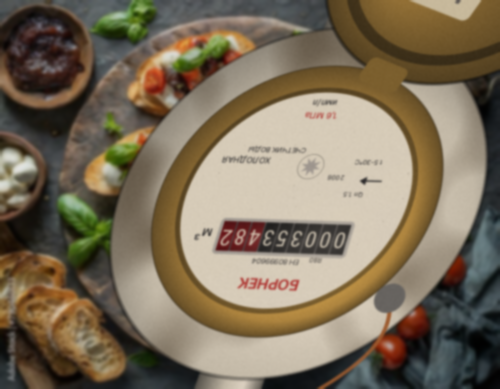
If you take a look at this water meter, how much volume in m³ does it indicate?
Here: 353.482 m³
